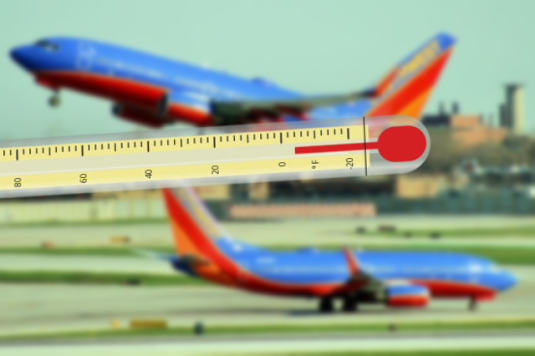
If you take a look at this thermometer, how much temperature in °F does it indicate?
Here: -4 °F
